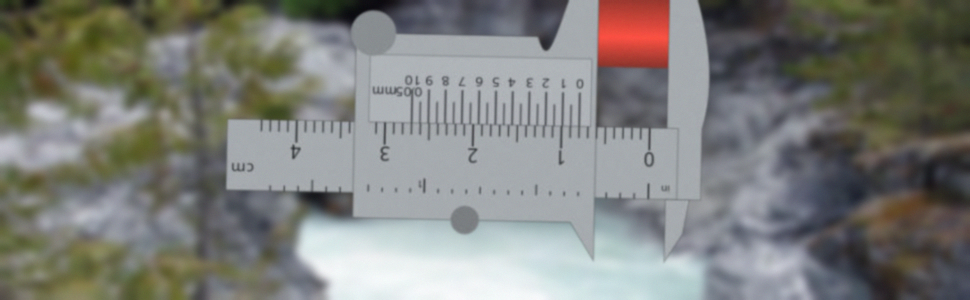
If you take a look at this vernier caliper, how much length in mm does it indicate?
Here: 8.0 mm
